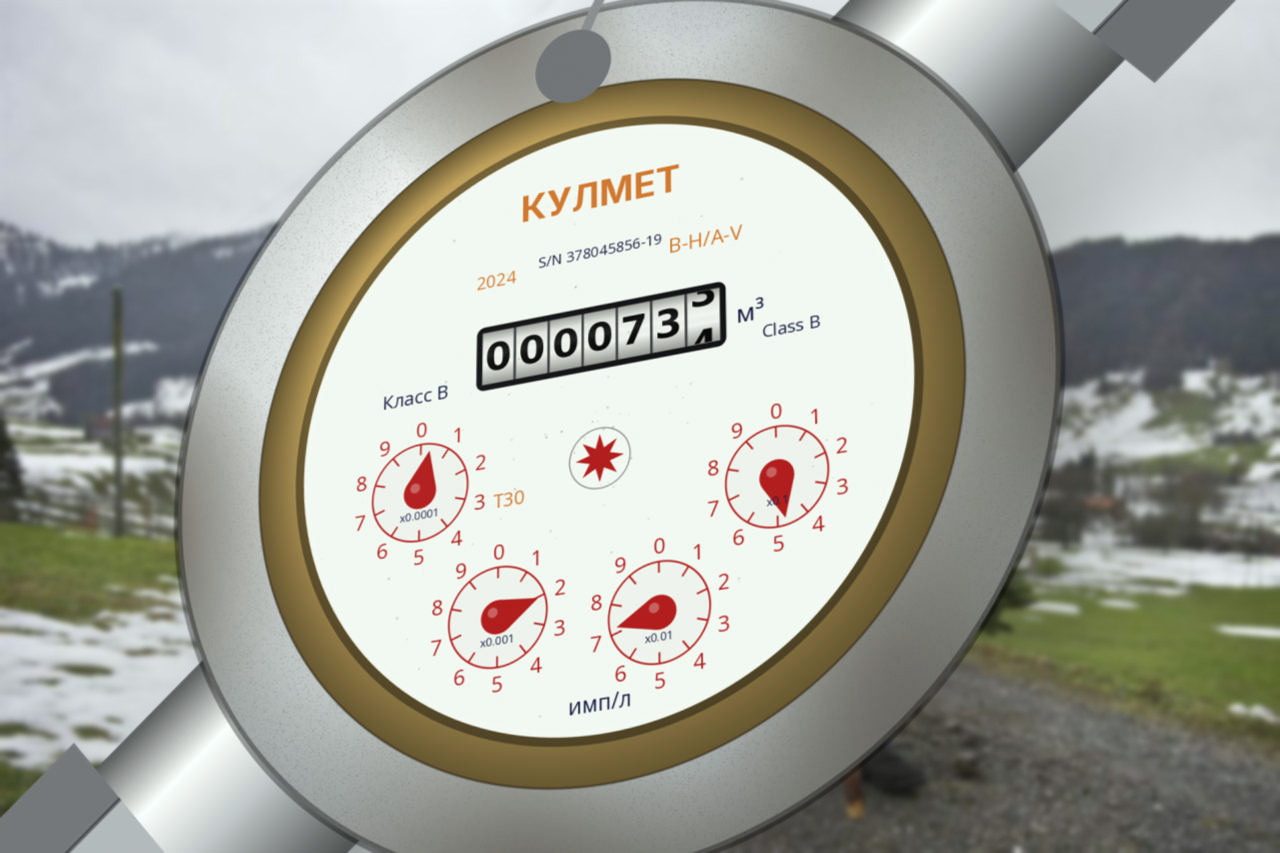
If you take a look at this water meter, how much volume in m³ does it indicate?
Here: 733.4720 m³
